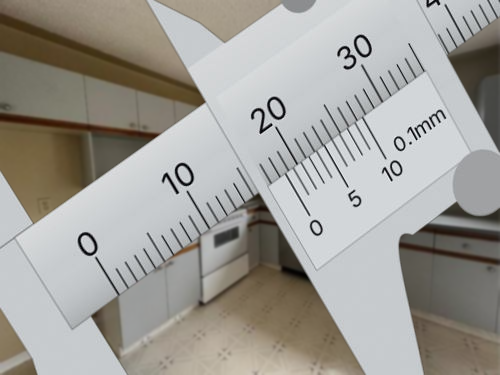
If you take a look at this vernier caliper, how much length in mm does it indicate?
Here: 18.6 mm
